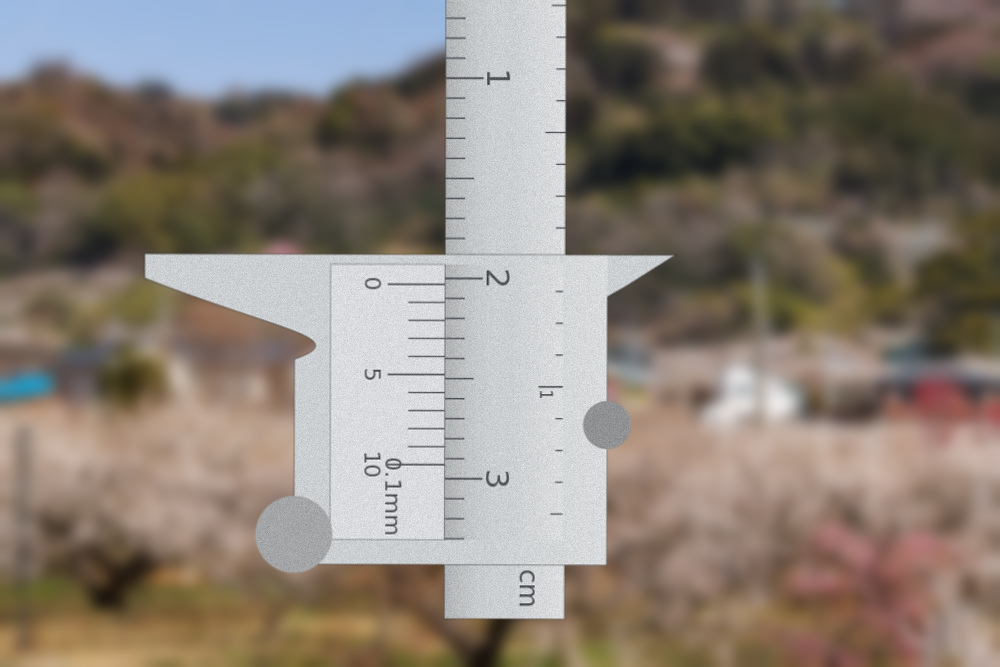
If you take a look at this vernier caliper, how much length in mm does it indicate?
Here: 20.3 mm
